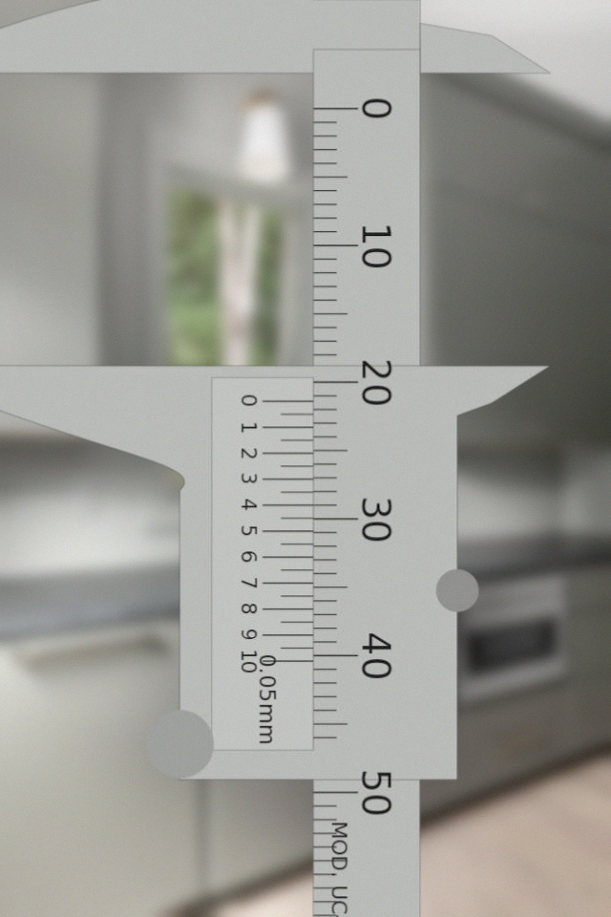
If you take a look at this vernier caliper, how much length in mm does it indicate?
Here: 21.4 mm
